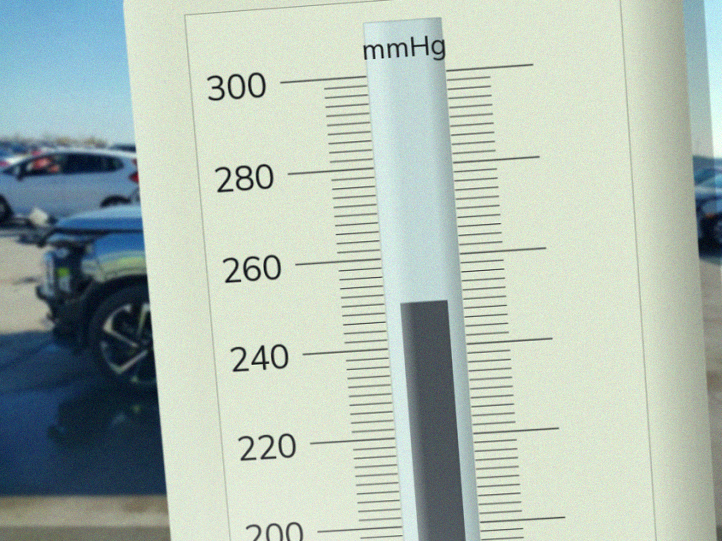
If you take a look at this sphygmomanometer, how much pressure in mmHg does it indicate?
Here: 250 mmHg
